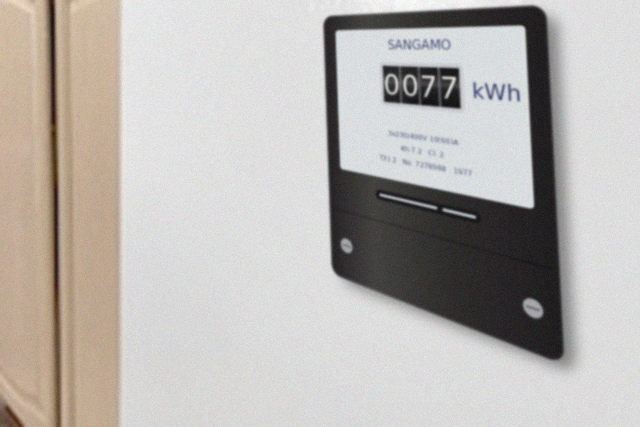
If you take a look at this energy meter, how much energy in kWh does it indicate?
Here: 77 kWh
